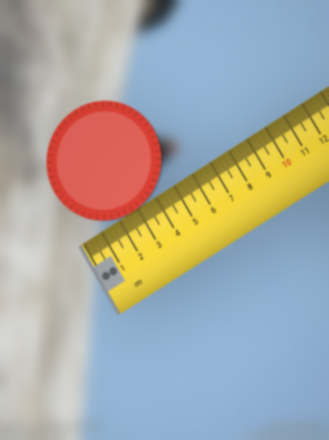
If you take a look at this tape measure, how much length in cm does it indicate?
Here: 5.5 cm
